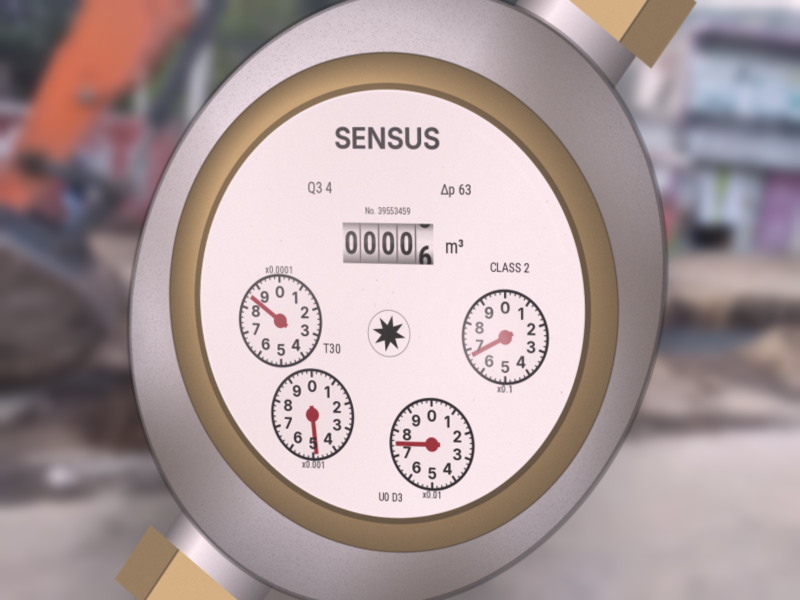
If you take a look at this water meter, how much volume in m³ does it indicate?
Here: 5.6748 m³
